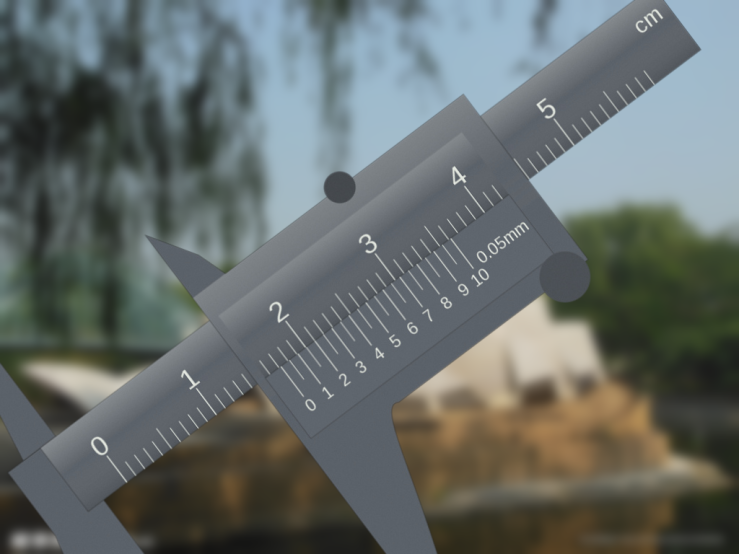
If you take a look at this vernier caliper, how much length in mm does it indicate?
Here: 17.2 mm
